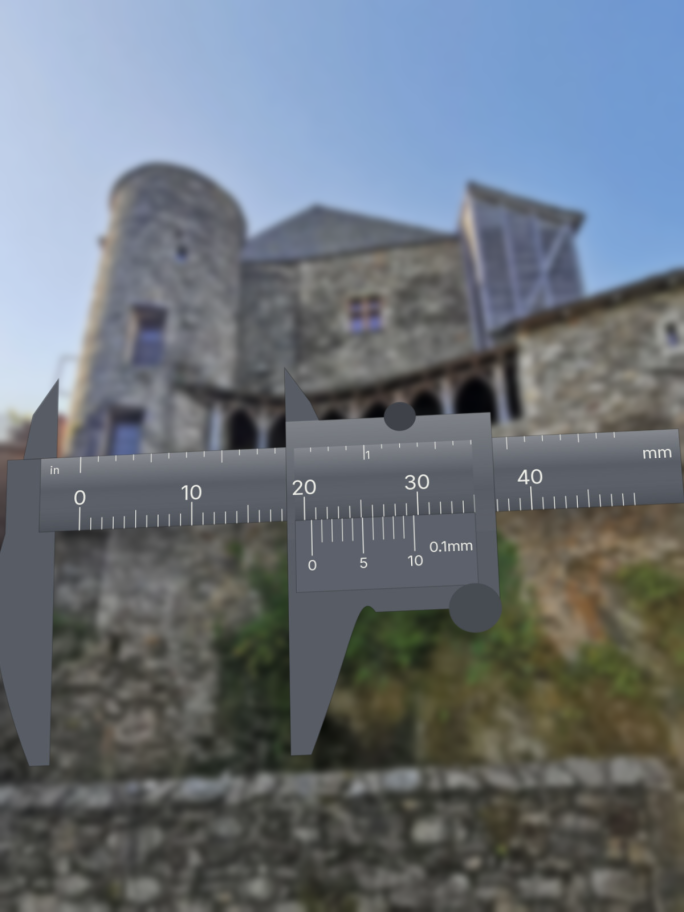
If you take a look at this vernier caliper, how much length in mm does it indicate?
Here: 20.6 mm
